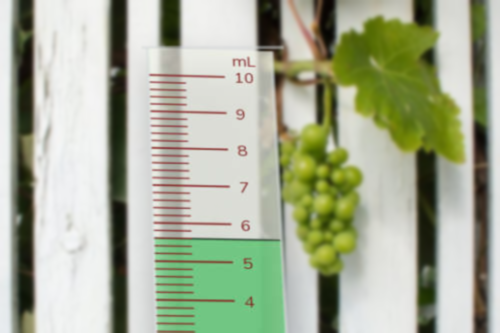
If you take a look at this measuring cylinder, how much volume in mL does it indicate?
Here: 5.6 mL
